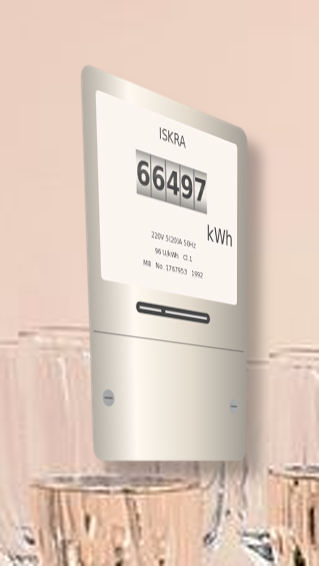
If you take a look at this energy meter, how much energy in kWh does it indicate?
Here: 66497 kWh
